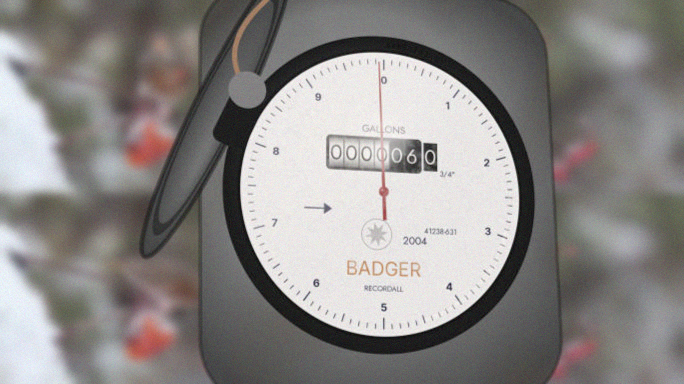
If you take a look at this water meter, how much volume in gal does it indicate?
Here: 59.9 gal
